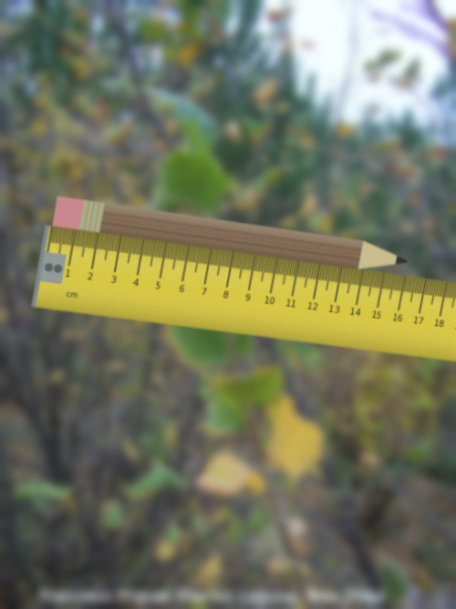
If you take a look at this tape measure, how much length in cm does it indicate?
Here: 16 cm
